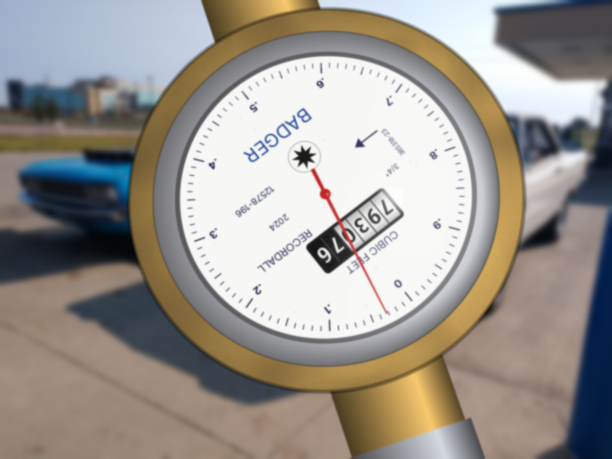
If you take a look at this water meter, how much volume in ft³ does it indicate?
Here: 793076.03 ft³
